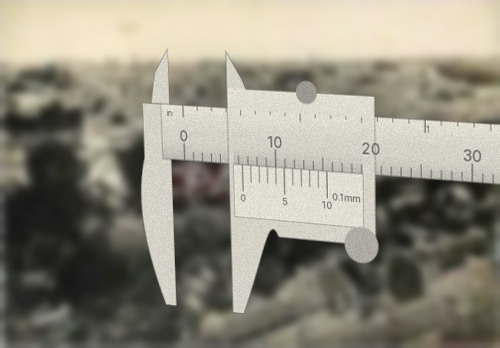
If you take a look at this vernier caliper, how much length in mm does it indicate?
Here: 6.4 mm
